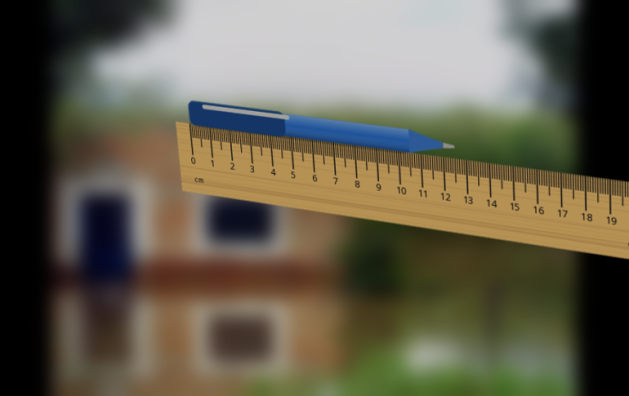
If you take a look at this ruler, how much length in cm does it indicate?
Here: 12.5 cm
